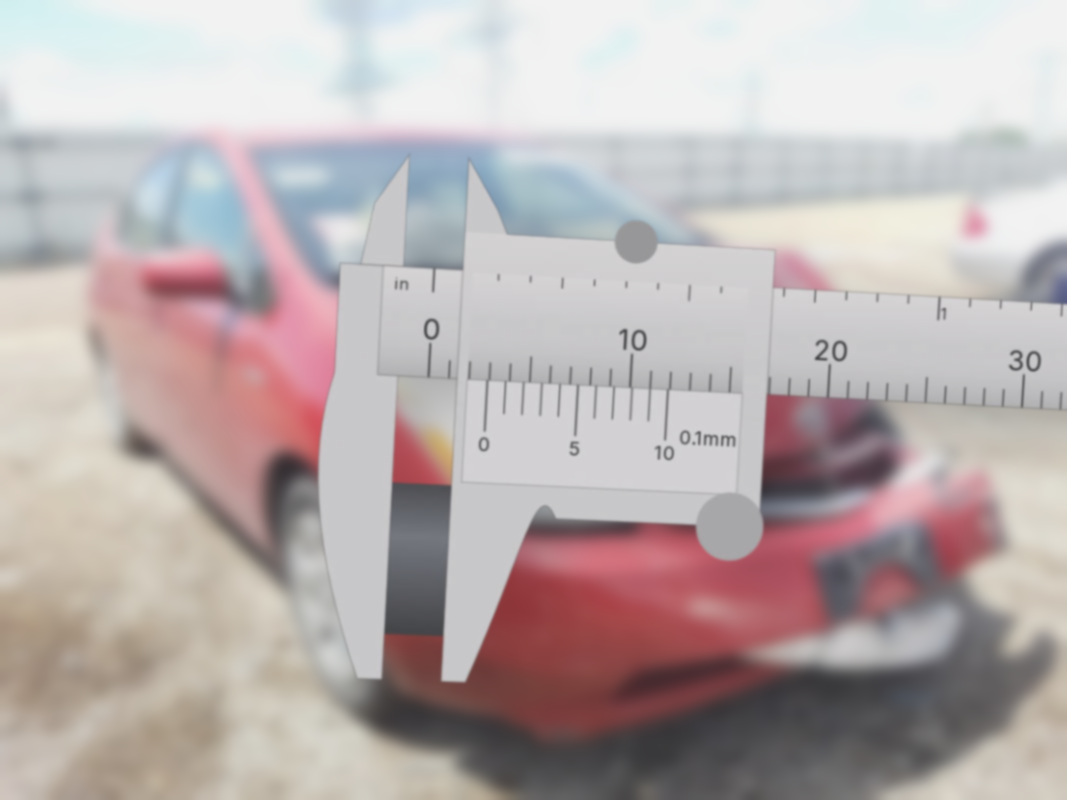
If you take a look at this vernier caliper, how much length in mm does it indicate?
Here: 2.9 mm
